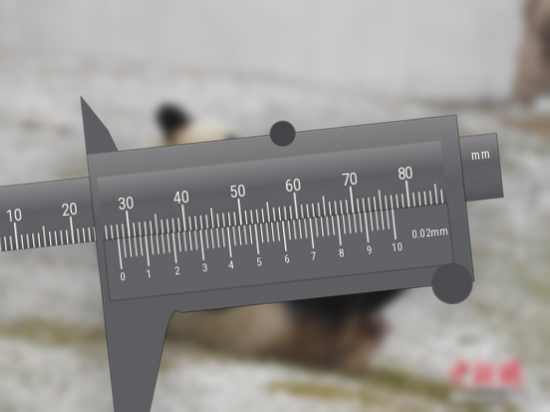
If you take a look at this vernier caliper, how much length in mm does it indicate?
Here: 28.0 mm
